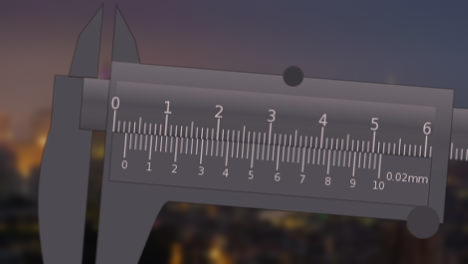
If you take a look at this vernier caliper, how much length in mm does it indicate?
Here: 2.5 mm
